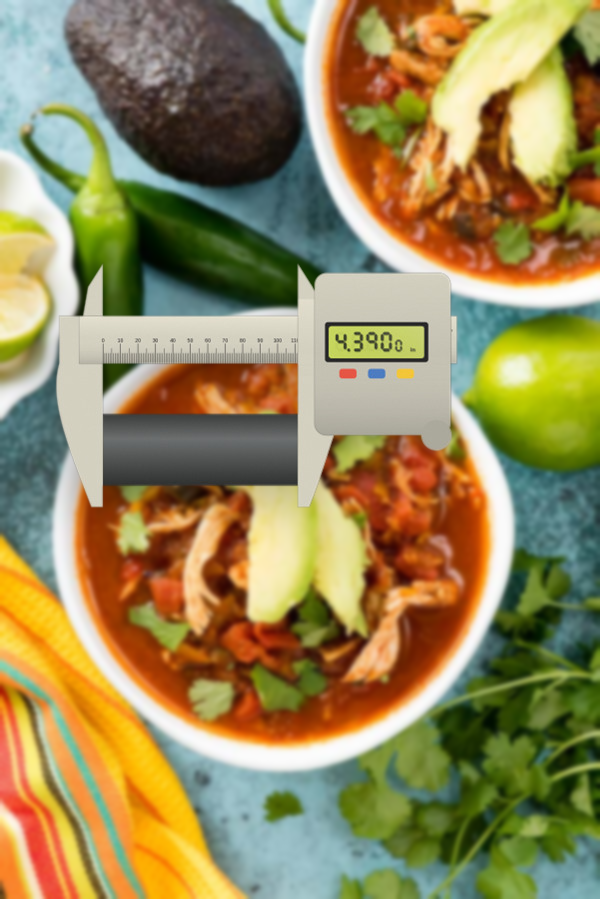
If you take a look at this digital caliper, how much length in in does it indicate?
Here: 4.3900 in
